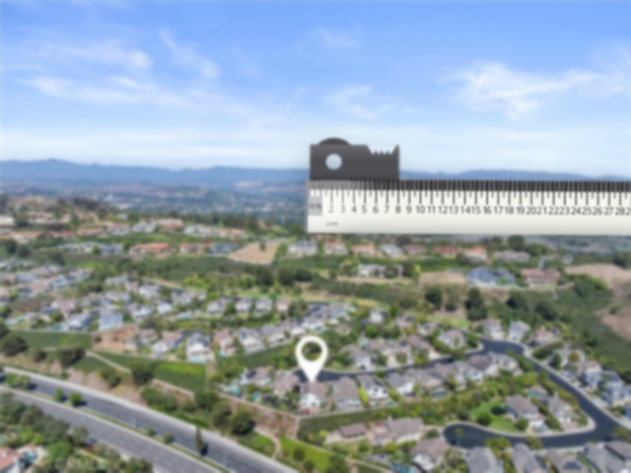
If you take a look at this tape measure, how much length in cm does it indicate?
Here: 8 cm
